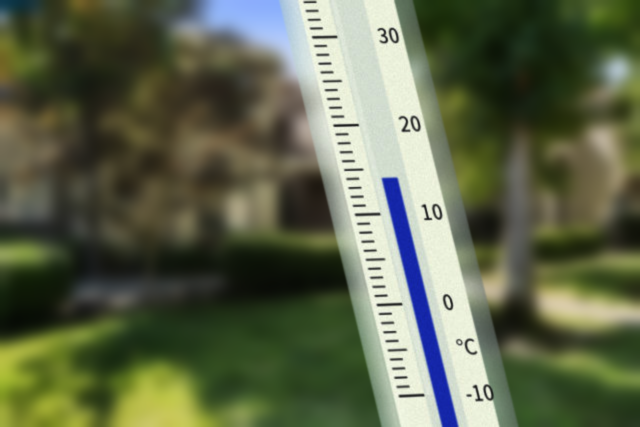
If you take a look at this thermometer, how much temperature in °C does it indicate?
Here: 14 °C
